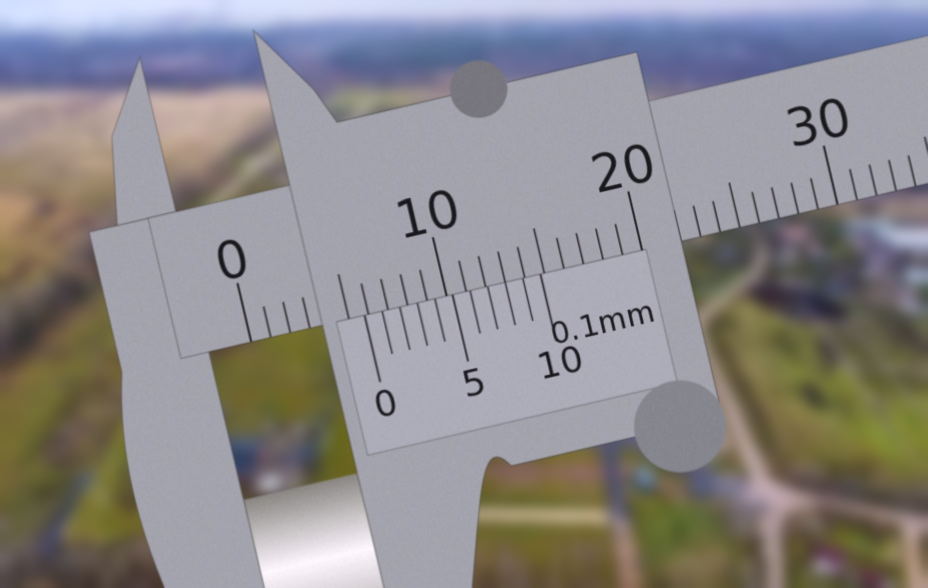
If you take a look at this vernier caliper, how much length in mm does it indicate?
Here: 5.8 mm
